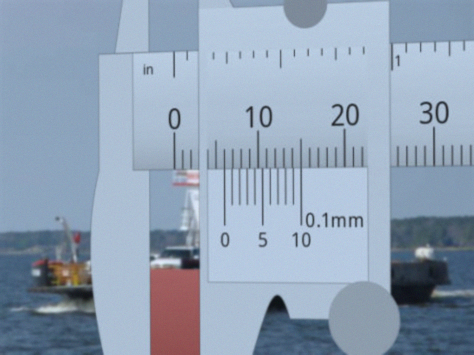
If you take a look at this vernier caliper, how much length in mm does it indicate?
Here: 6.0 mm
